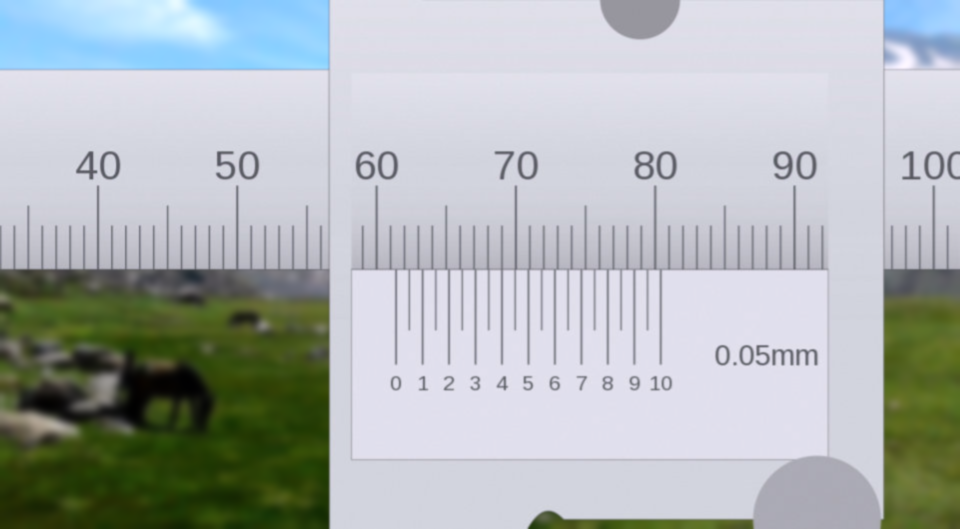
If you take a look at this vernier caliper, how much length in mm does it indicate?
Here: 61.4 mm
